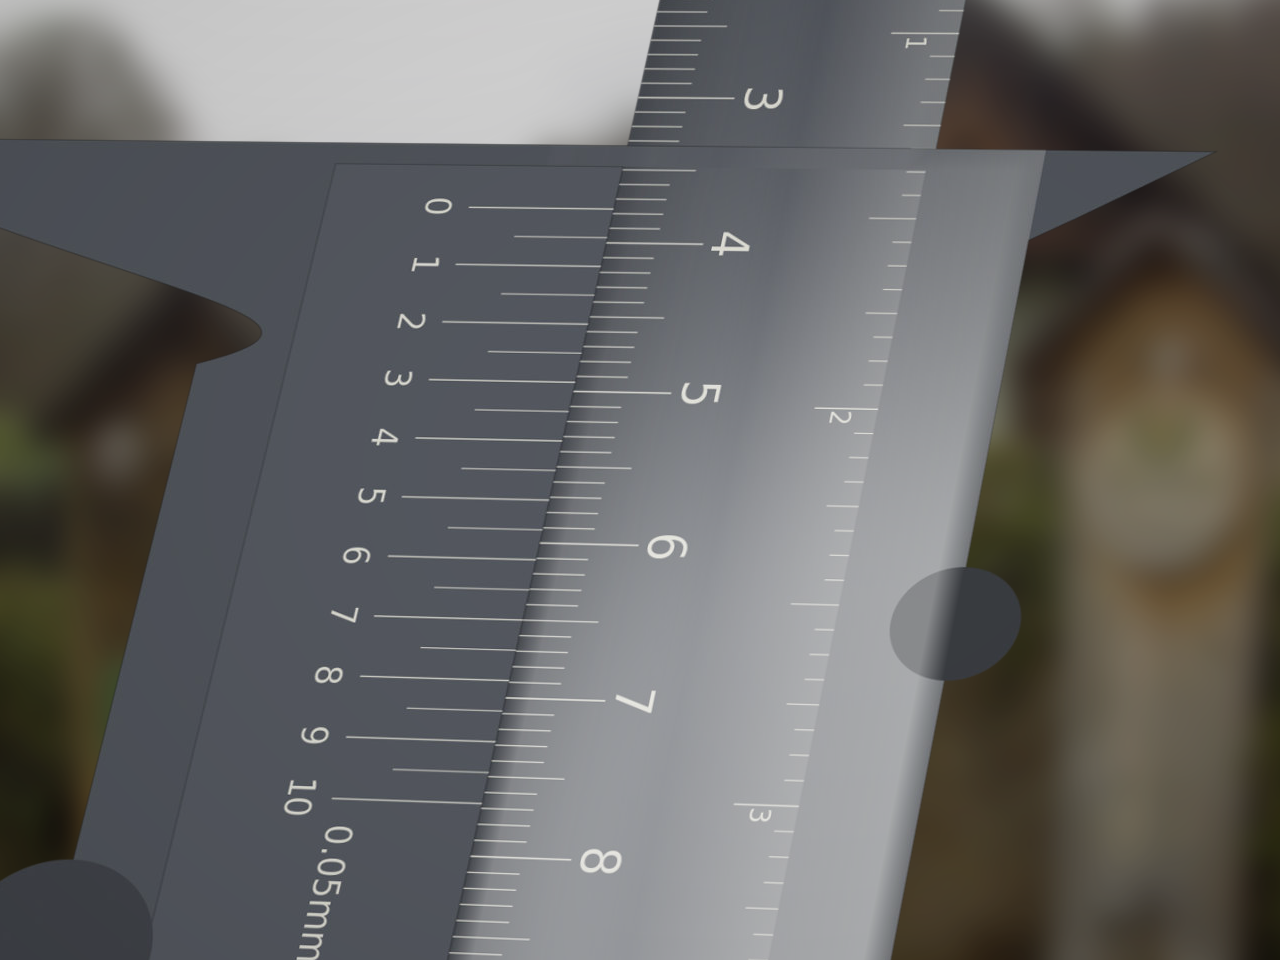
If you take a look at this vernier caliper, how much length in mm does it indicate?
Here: 37.7 mm
